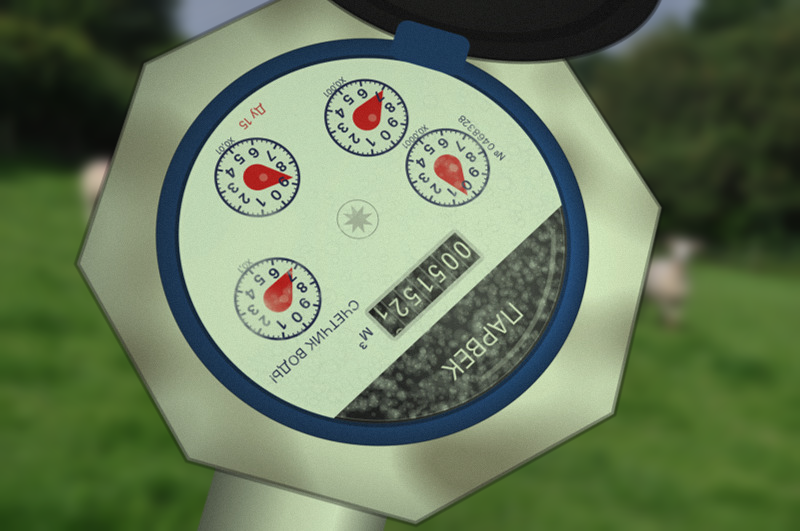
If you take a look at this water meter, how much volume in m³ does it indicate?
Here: 51520.6870 m³
